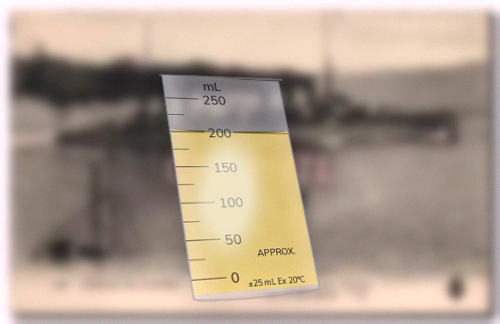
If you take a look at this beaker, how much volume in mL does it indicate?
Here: 200 mL
